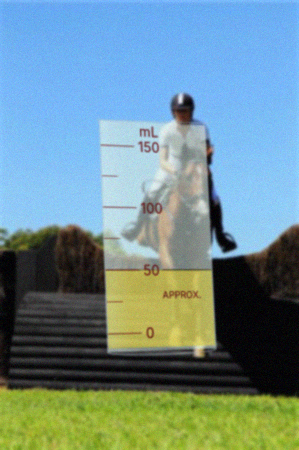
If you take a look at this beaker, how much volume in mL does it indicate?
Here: 50 mL
